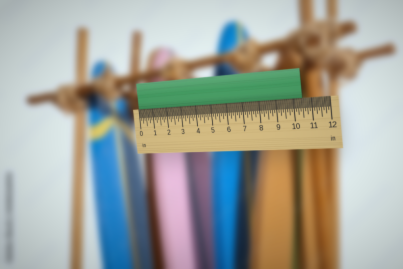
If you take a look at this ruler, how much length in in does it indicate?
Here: 10.5 in
